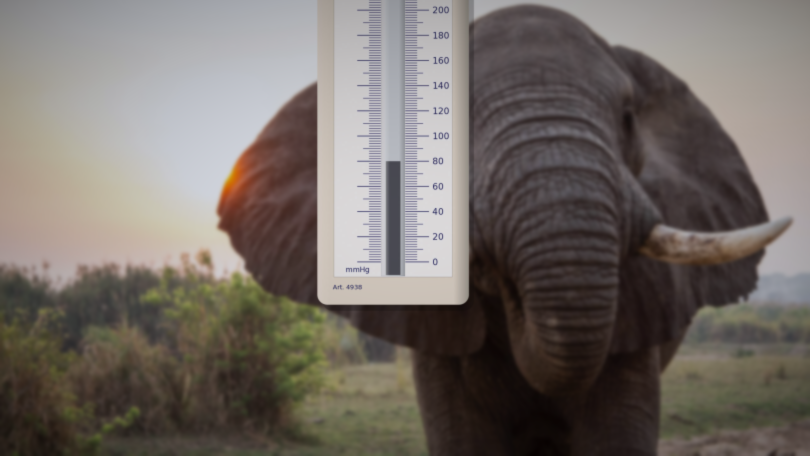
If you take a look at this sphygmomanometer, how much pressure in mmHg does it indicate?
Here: 80 mmHg
